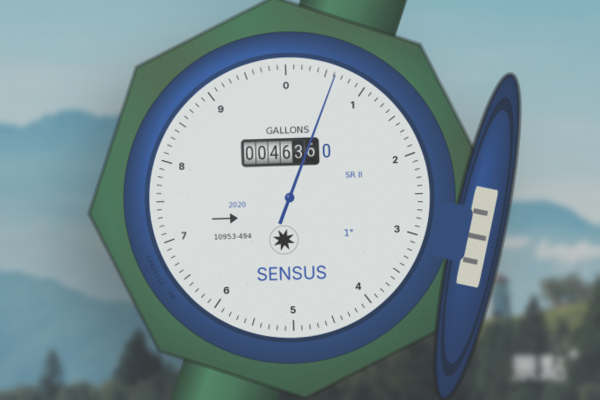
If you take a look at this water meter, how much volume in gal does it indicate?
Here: 46360.6 gal
